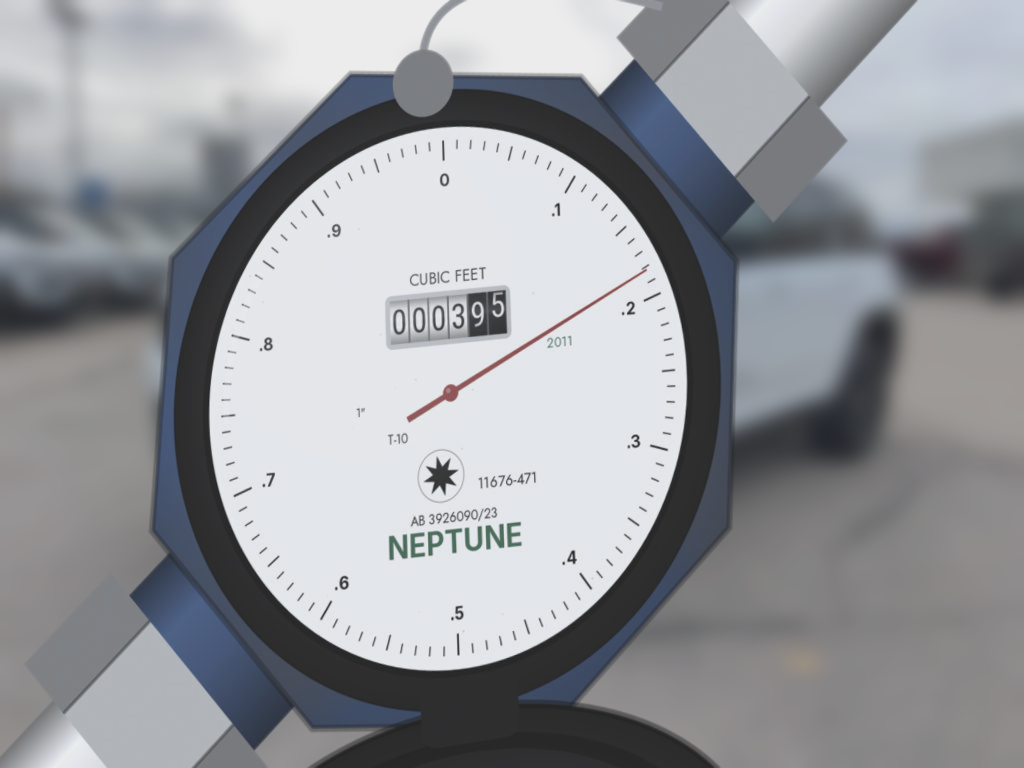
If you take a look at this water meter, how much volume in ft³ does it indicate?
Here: 395.18 ft³
